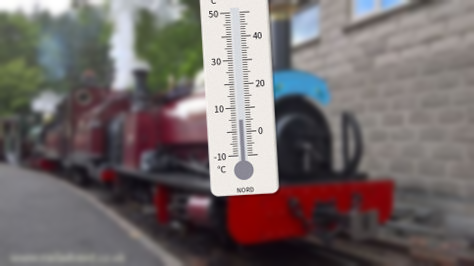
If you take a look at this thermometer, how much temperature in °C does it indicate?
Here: 5 °C
